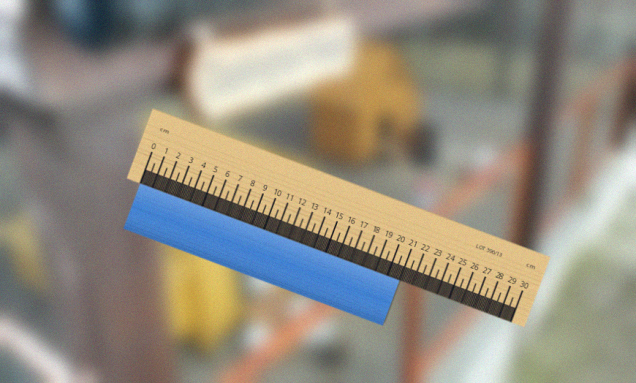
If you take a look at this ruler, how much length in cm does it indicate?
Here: 21 cm
